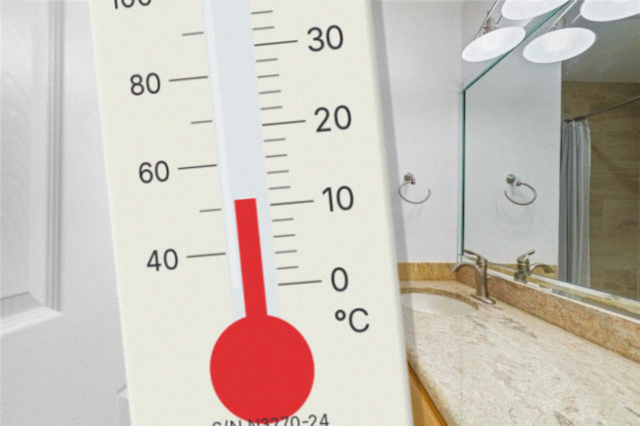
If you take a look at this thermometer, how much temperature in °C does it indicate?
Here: 11 °C
